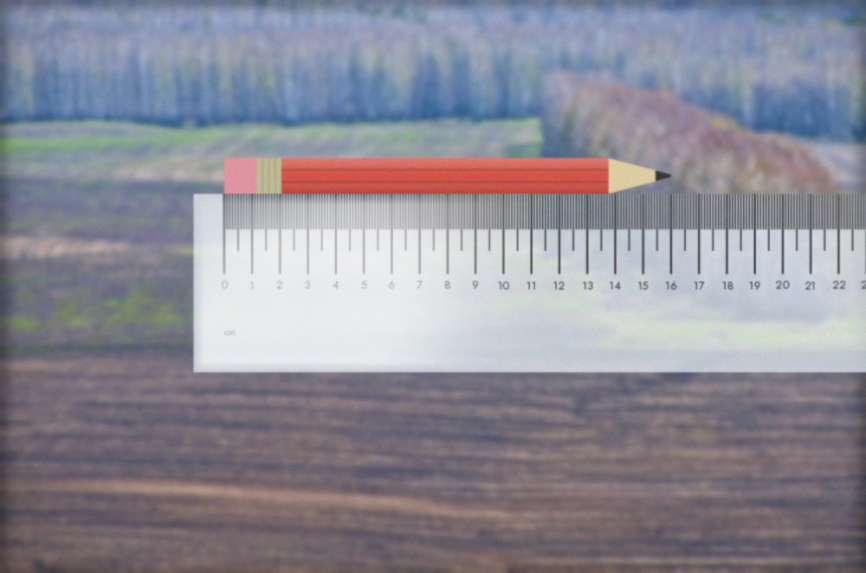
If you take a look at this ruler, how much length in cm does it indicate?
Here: 16 cm
